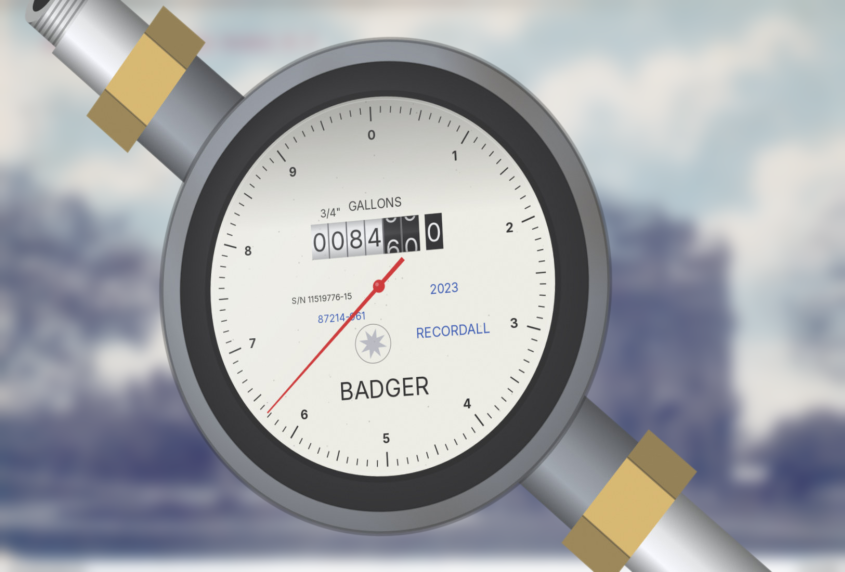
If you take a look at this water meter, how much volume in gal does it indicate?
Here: 84596.3 gal
